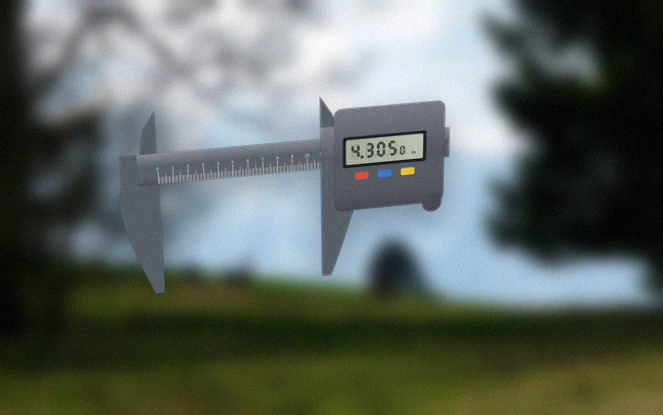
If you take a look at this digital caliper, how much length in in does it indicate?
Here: 4.3050 in
